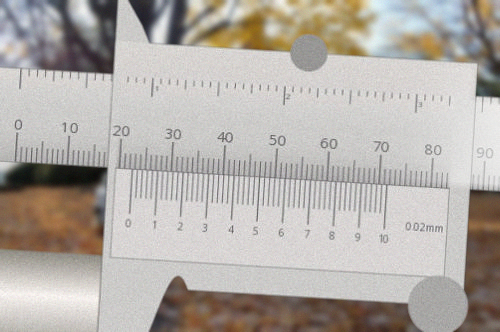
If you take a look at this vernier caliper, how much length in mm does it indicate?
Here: 22.5 mm
